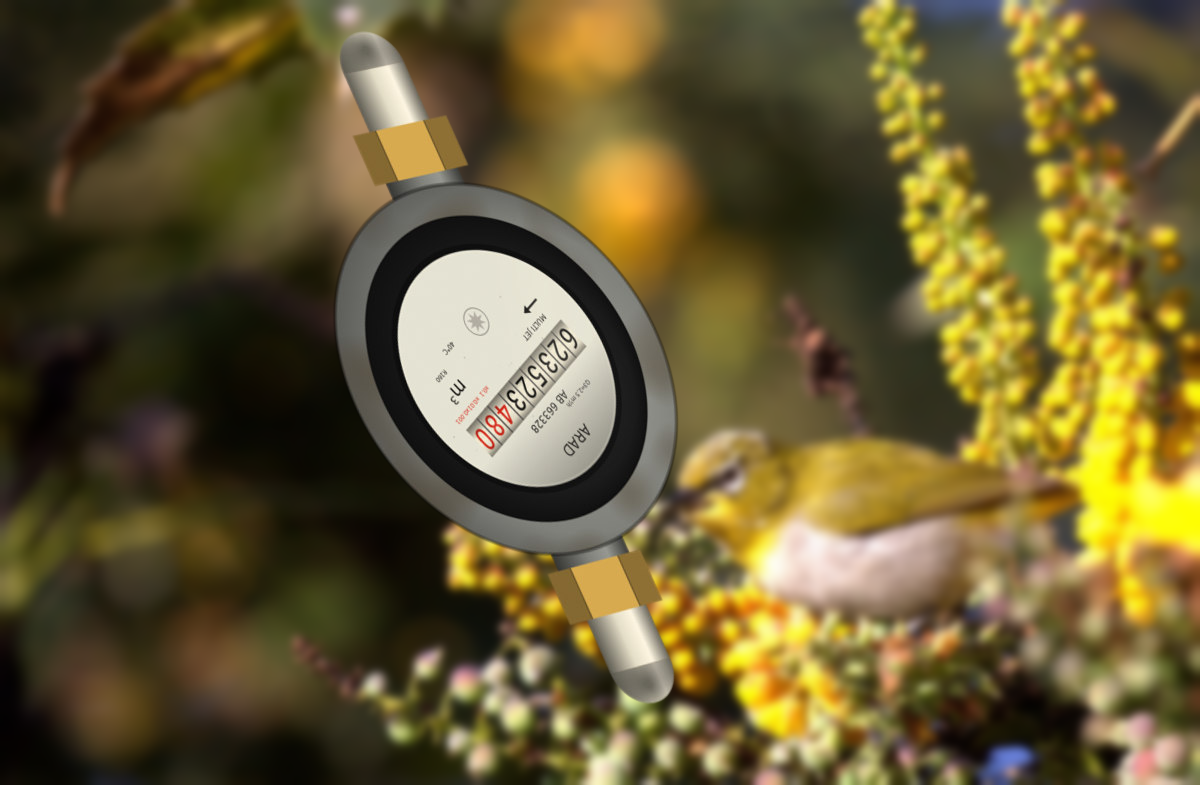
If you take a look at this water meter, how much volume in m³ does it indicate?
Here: 623523.480 m³
